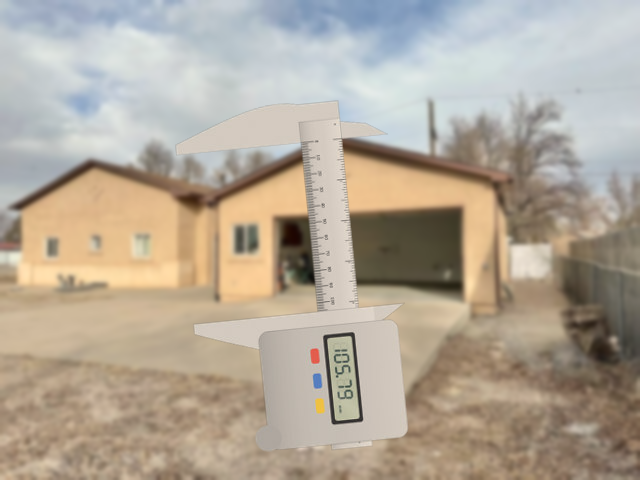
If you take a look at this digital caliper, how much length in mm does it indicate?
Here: 105.79 mm
